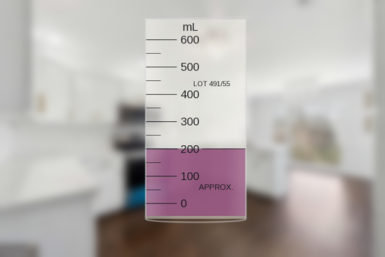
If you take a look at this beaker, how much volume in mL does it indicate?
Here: 200 mL
